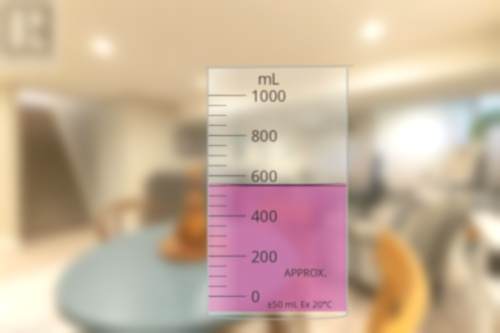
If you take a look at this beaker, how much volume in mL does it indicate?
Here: 550 mL
